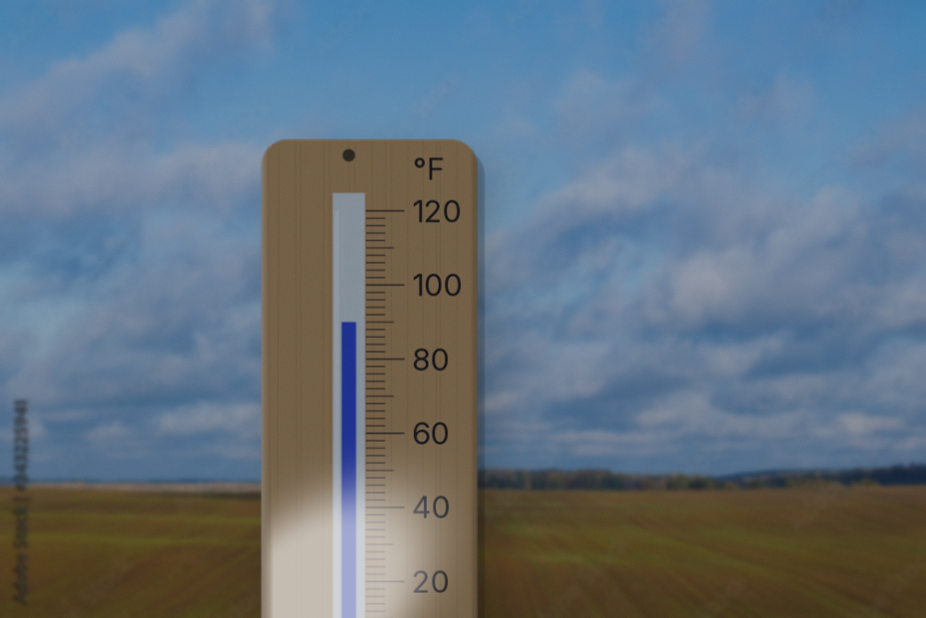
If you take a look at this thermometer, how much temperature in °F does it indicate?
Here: 90 °F
